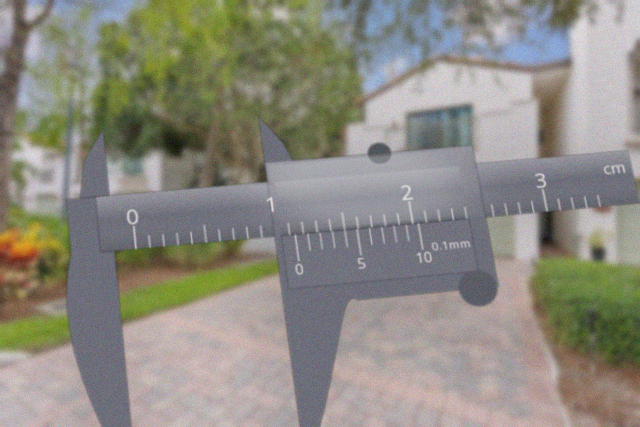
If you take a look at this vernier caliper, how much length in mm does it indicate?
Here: 11.4 mm
